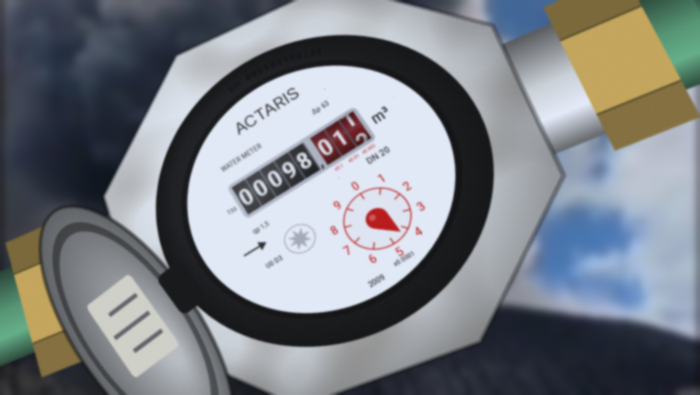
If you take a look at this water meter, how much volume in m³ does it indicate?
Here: 98.0114 m³
